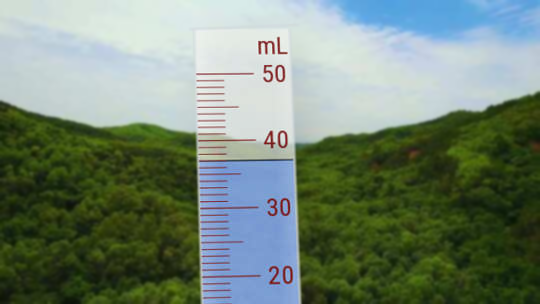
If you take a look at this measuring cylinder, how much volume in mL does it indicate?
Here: 37 mL
